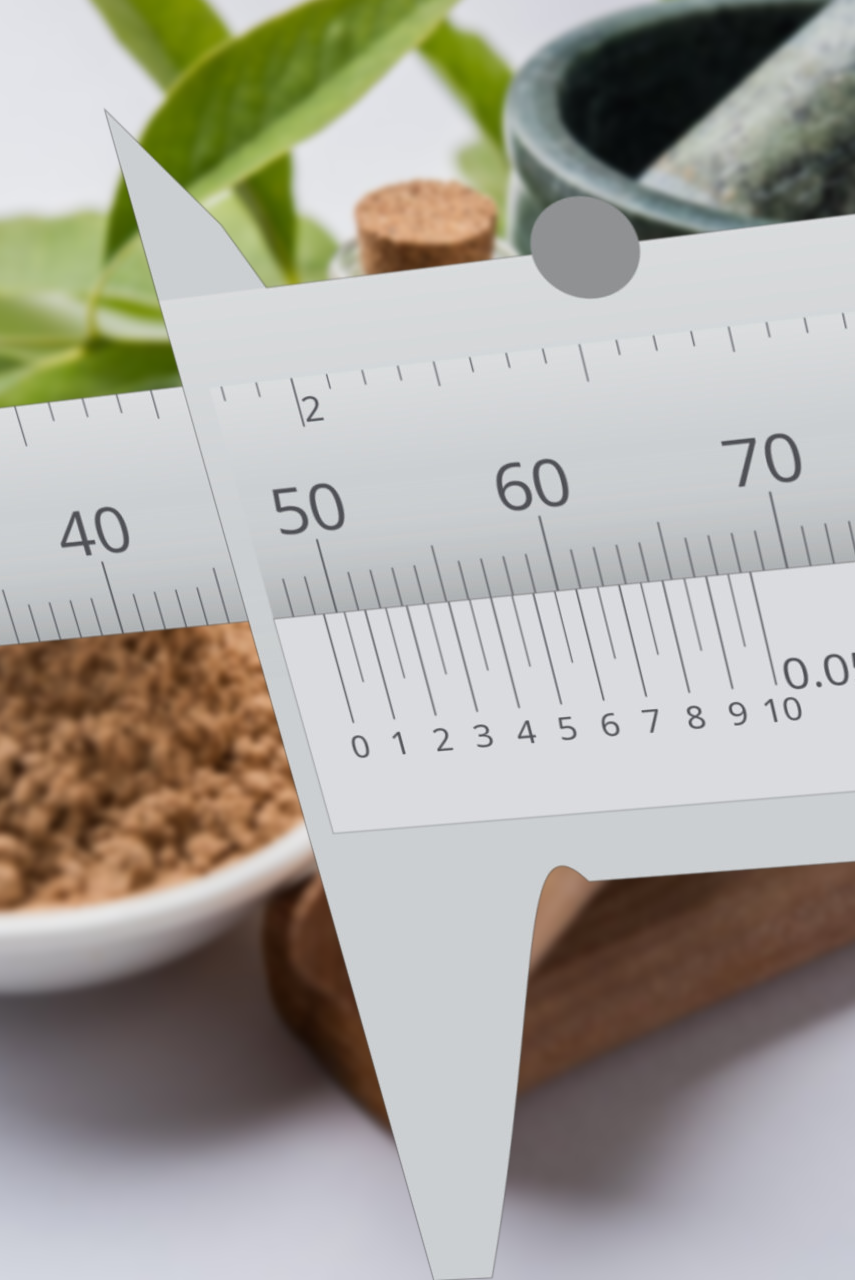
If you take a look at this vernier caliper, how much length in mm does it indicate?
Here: 49.4 mm
